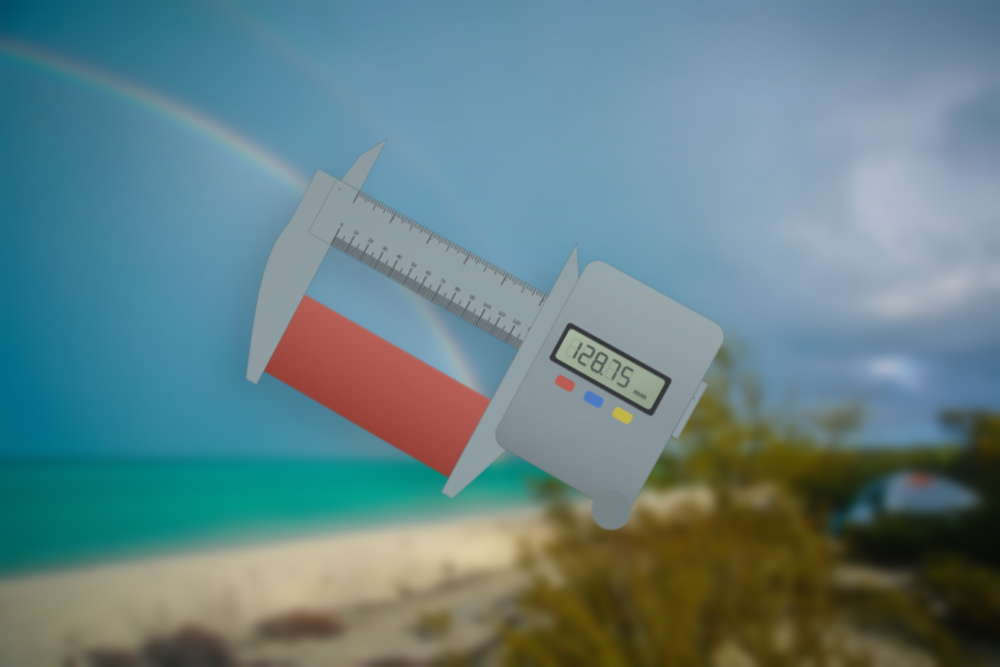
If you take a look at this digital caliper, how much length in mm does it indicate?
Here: 128.75 mm
